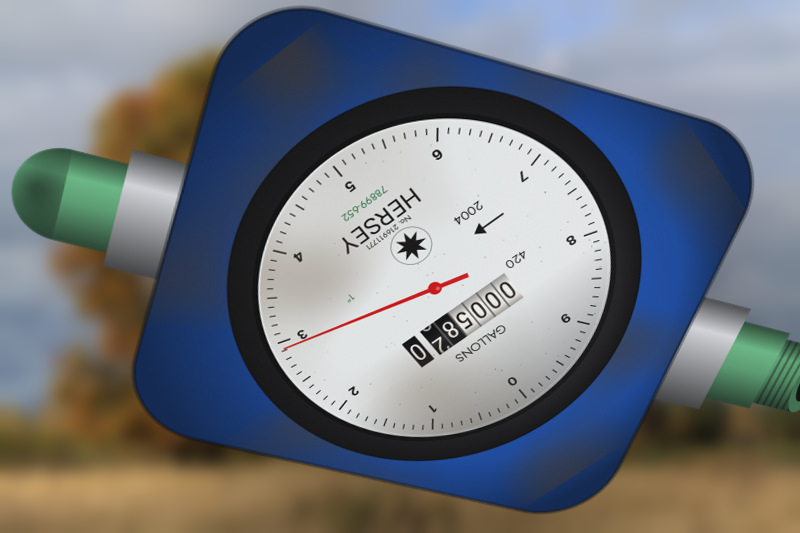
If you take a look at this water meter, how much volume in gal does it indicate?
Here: 5822.9 gal
